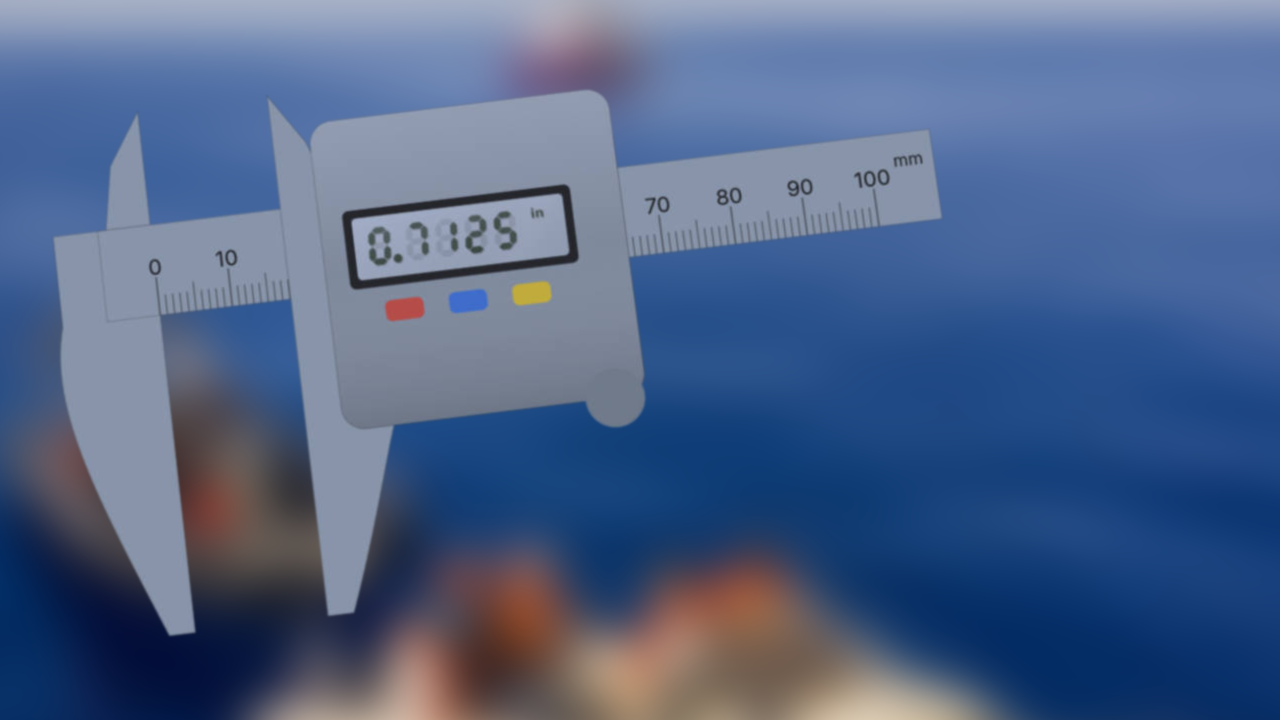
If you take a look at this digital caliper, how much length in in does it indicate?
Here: 0.7125 in
